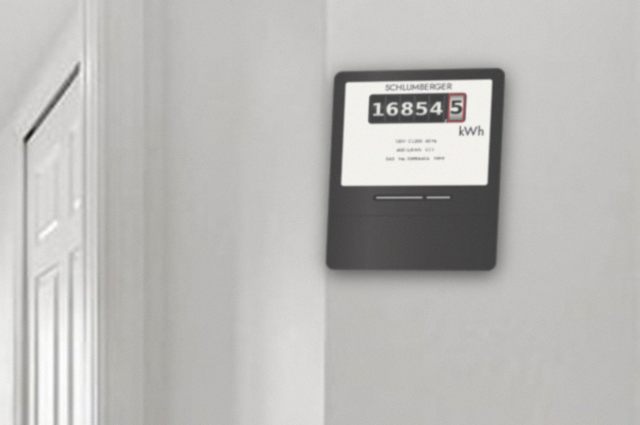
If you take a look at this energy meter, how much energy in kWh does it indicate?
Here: 16854.5 kWh
